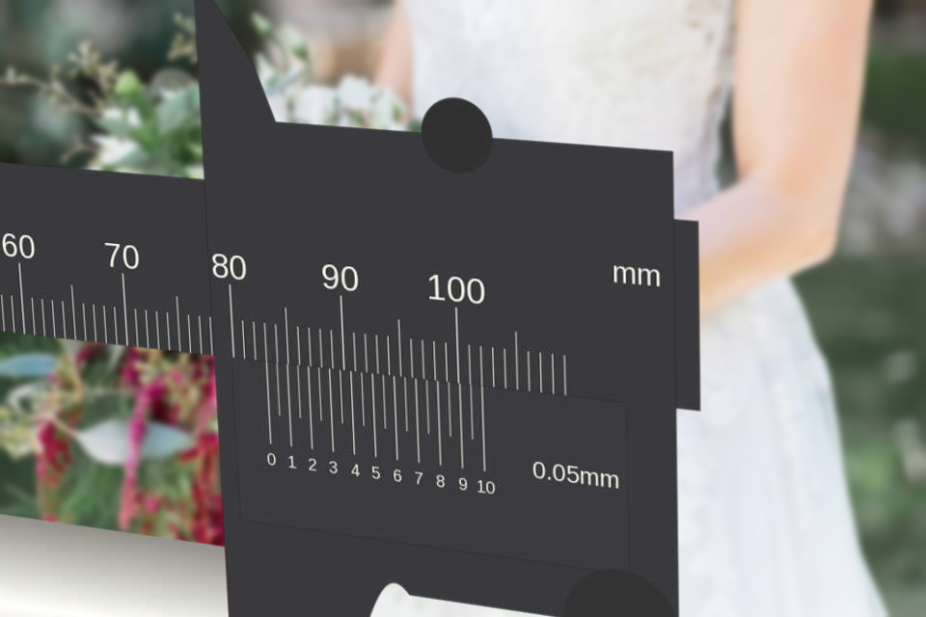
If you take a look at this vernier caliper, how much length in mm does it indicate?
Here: 83.0 mm
